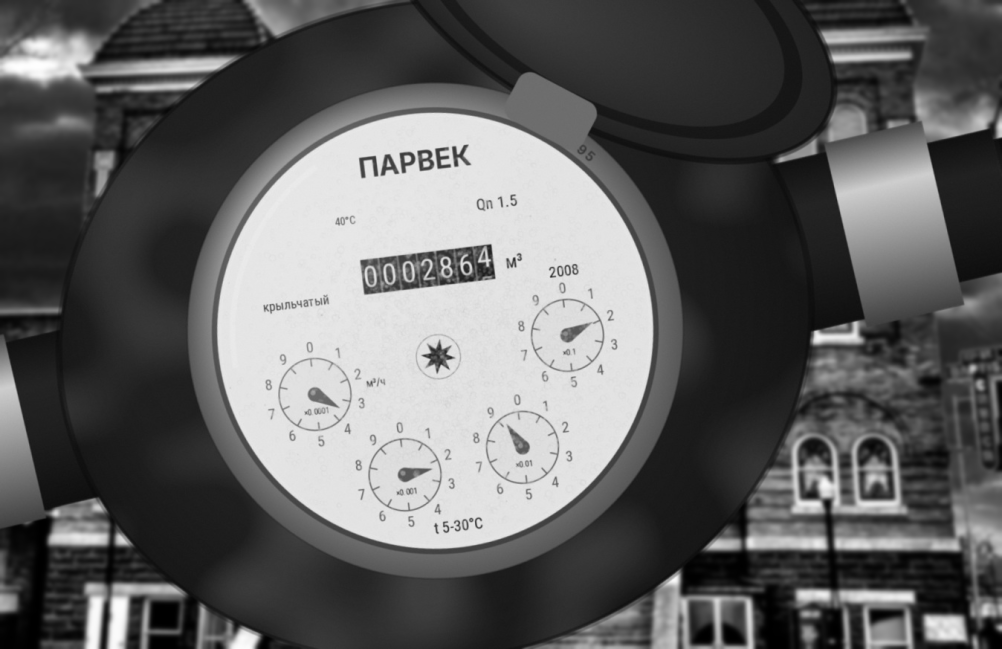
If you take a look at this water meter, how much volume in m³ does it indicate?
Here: 2864.1923 m³
